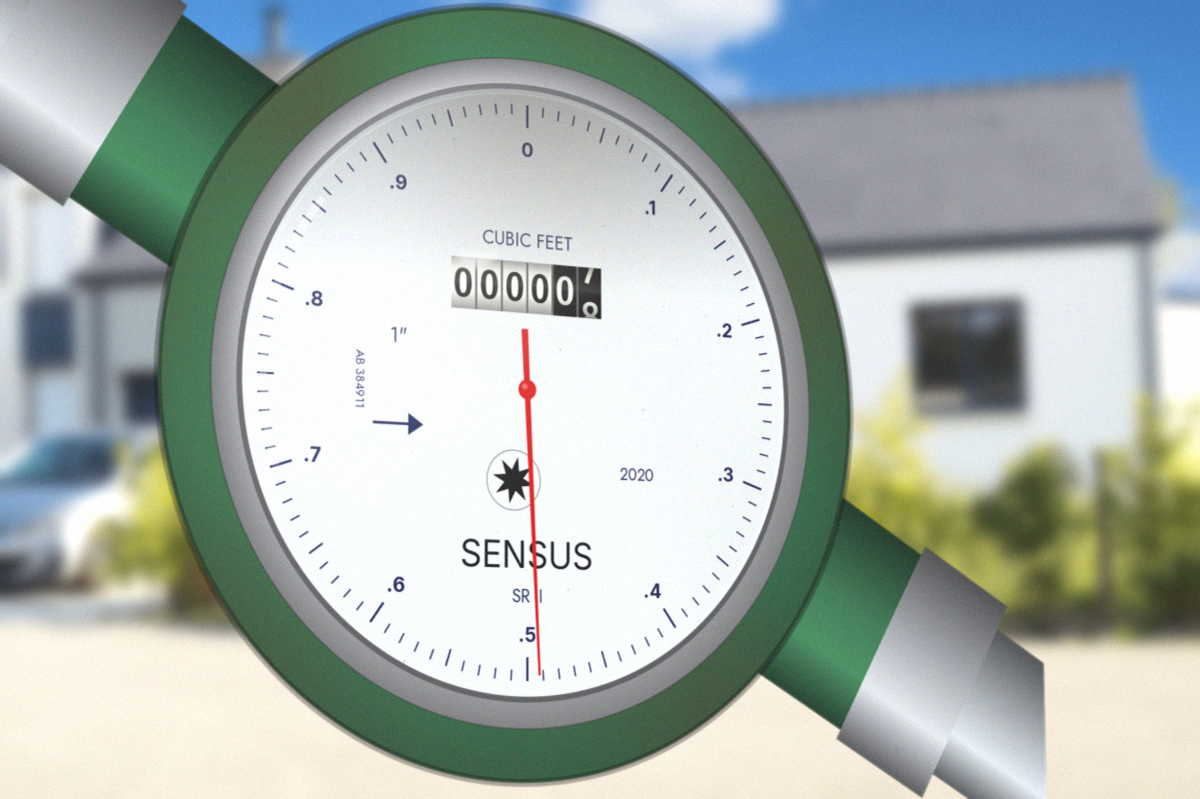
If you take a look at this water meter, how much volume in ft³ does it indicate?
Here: 7.49 ft³
